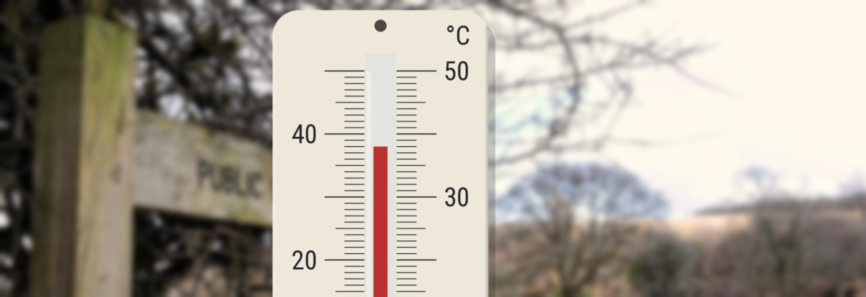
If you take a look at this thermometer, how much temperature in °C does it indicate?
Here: 38 °C
